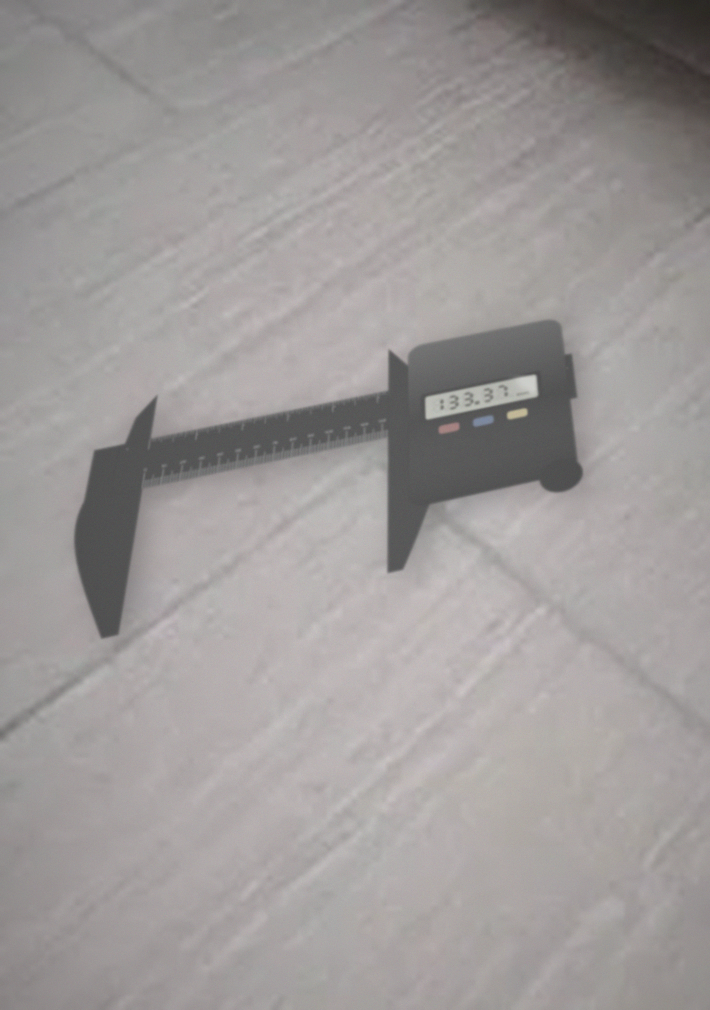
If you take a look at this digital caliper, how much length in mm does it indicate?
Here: 133.37 mm
